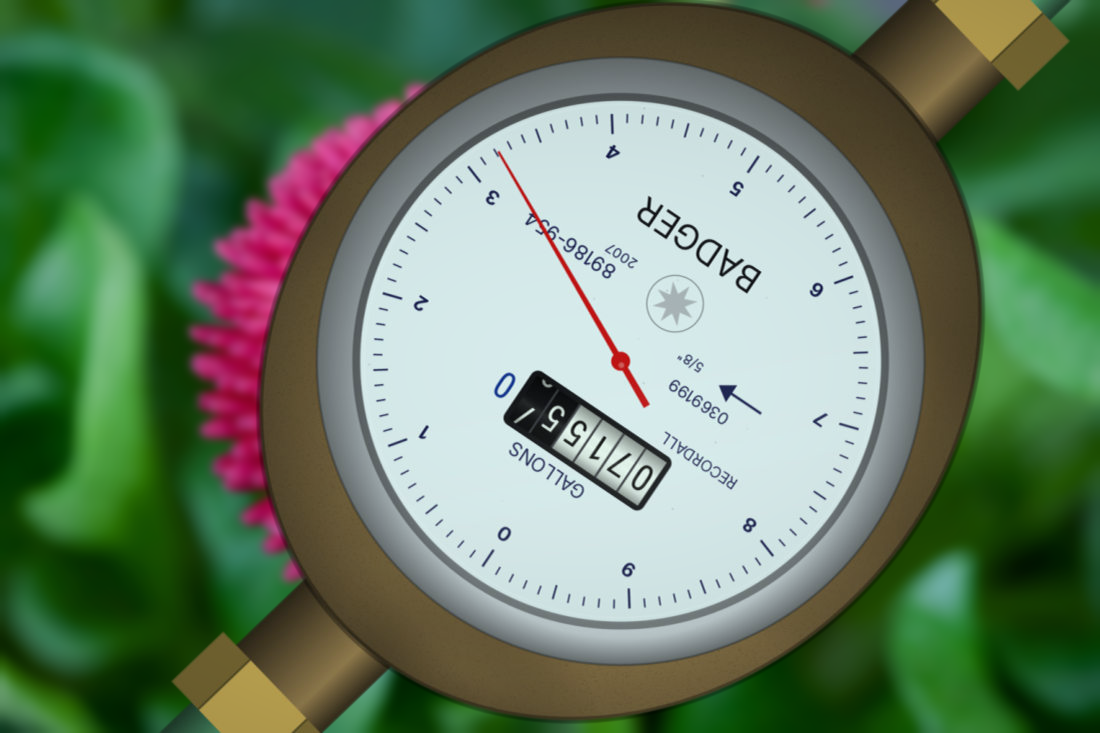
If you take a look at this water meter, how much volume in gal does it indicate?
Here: 715573.2 gal
